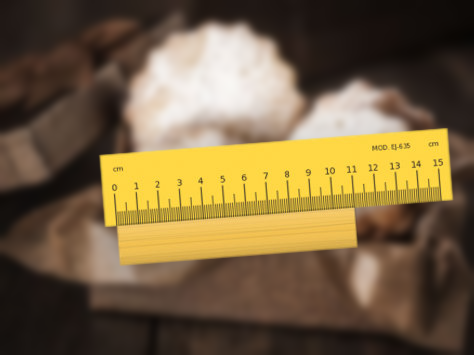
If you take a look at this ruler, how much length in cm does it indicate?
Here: 11 cm
